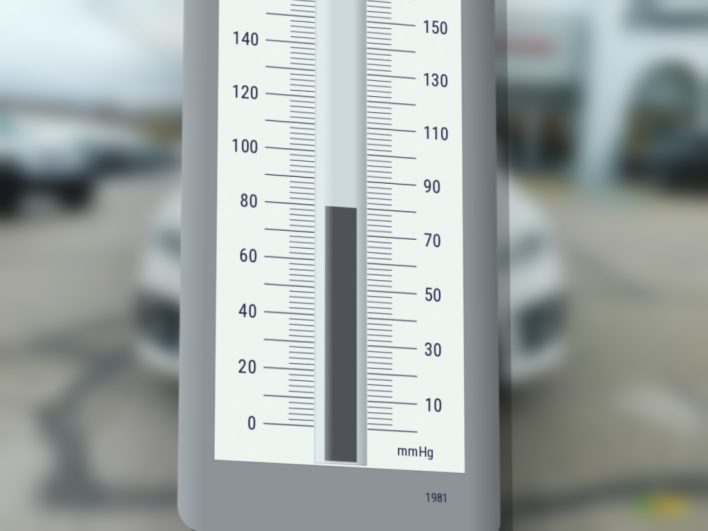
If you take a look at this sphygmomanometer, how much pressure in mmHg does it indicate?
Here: 80 mmHg
